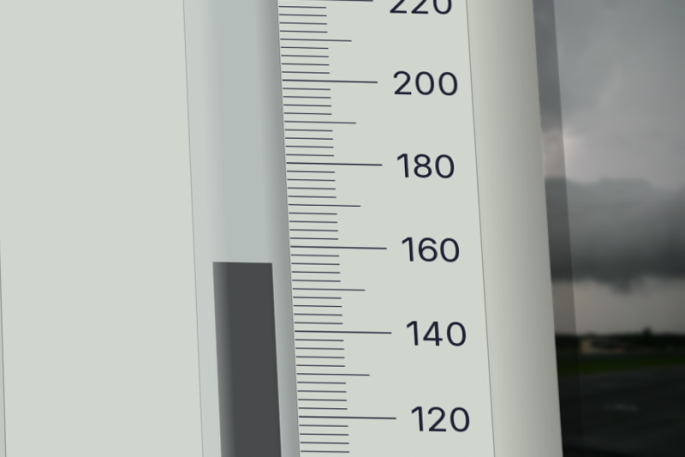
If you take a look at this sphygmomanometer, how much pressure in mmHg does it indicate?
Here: 156 mmHg
